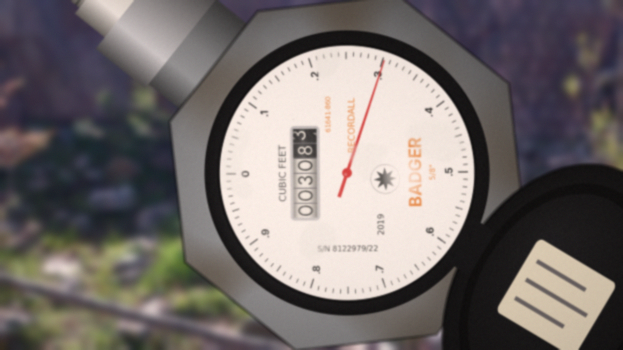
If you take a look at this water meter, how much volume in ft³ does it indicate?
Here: 3083.30 ft³
